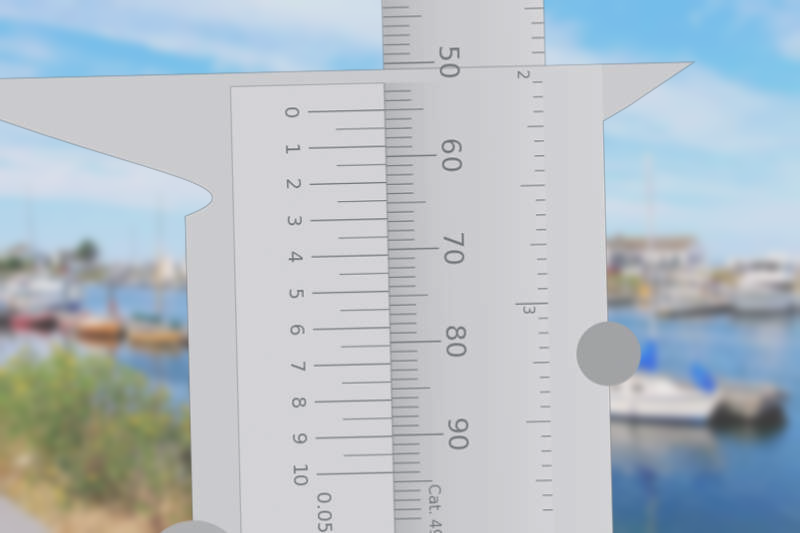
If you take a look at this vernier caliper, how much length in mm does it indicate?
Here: 55.0 mm
